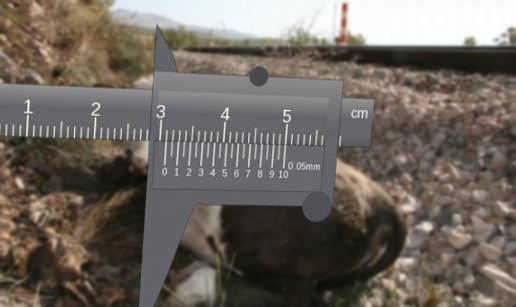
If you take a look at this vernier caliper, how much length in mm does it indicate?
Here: 31.0 mm
